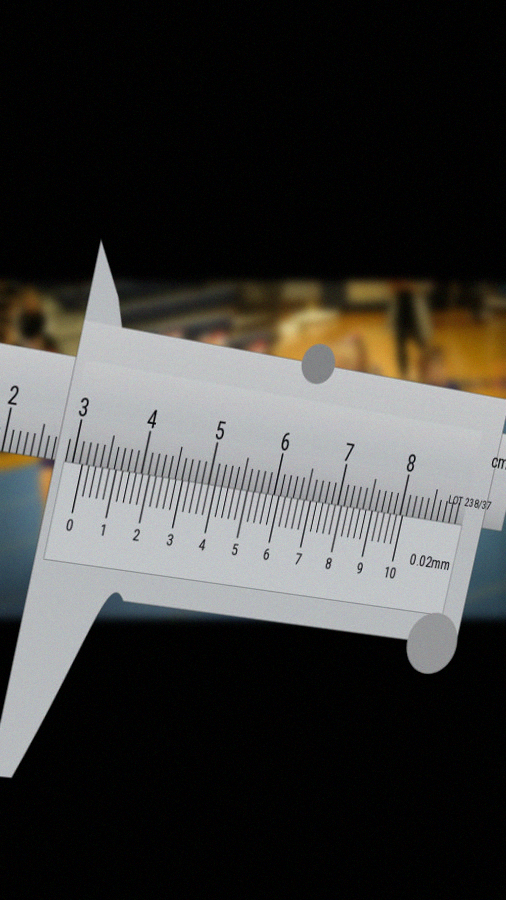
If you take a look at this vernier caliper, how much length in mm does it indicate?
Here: 31.4 mm
